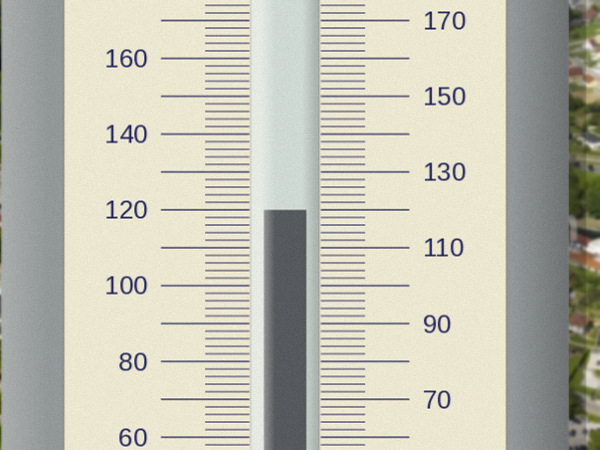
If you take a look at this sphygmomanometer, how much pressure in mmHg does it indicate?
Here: 120 mmHg
